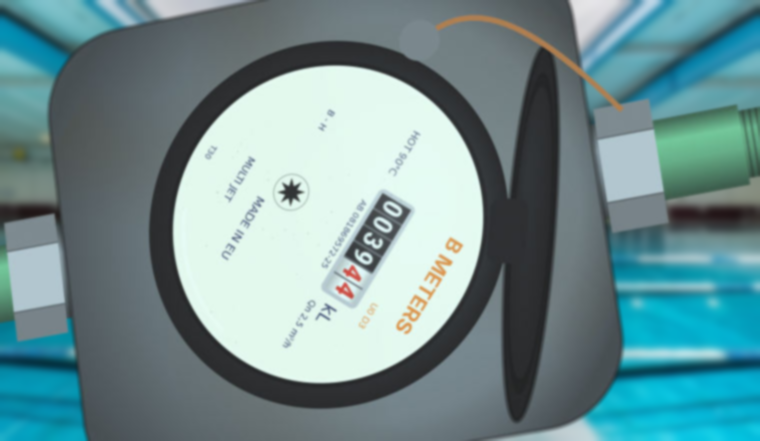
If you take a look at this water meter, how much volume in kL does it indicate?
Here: 39.44 kL
